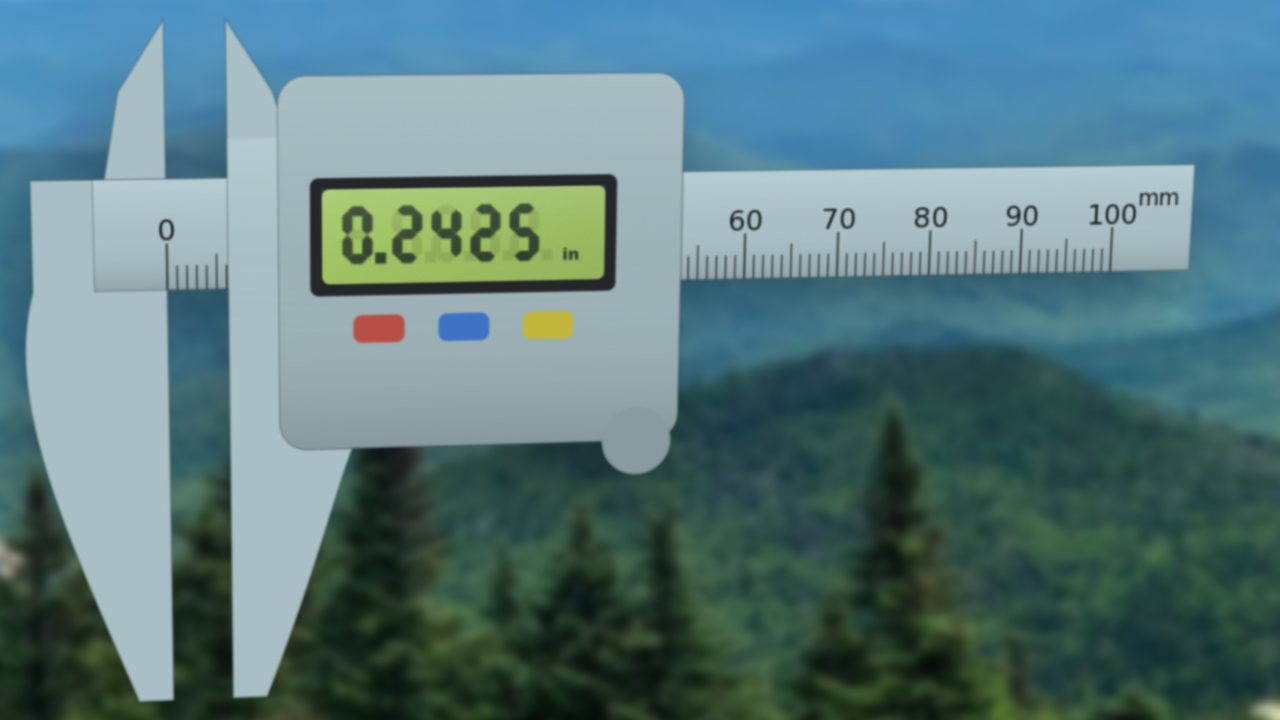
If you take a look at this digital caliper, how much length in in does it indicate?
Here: 0.2425 in
